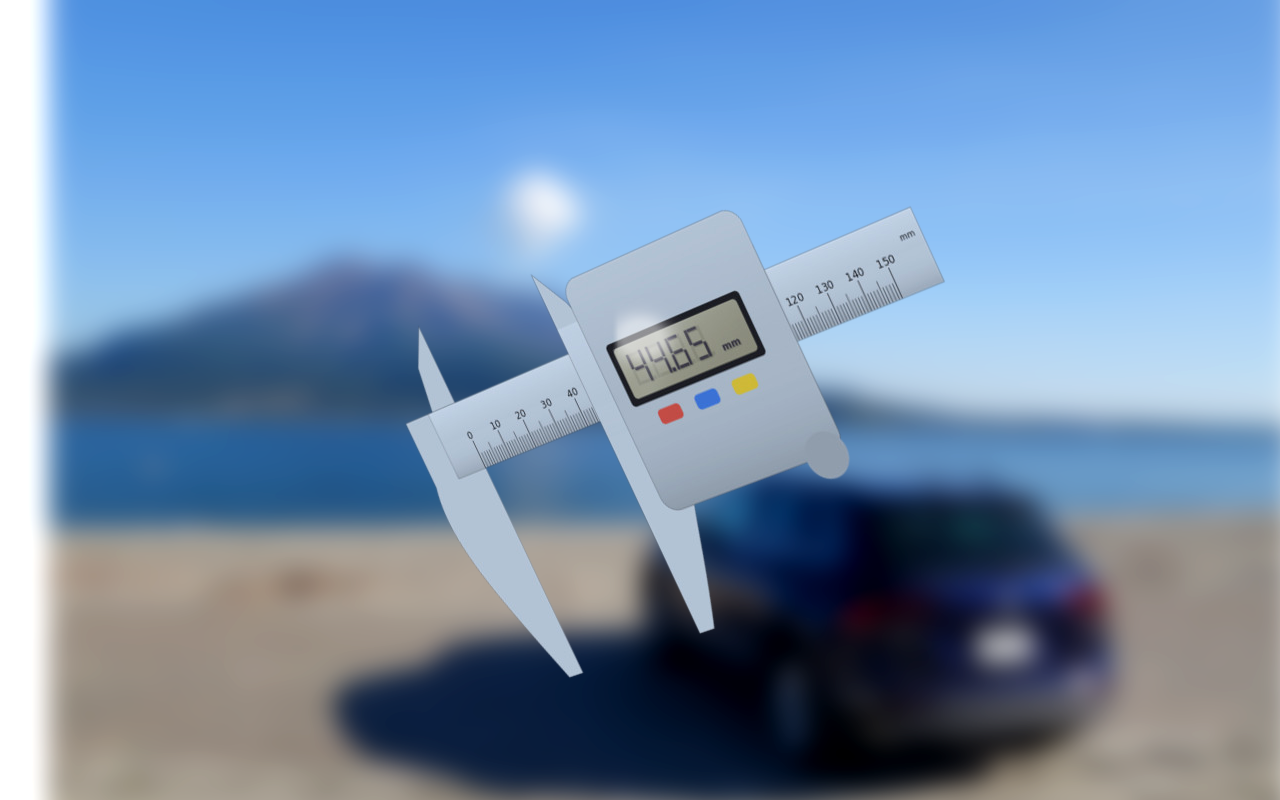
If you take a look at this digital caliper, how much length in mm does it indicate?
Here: 44.65 mm
